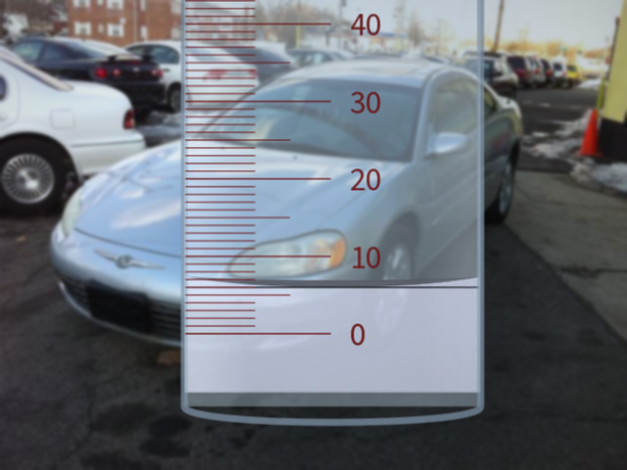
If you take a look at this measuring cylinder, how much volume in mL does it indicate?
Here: 6 mL
